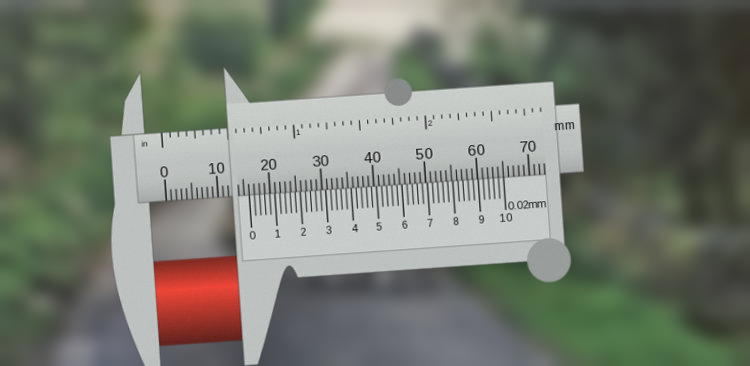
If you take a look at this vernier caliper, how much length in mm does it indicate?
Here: 16.0 mm
